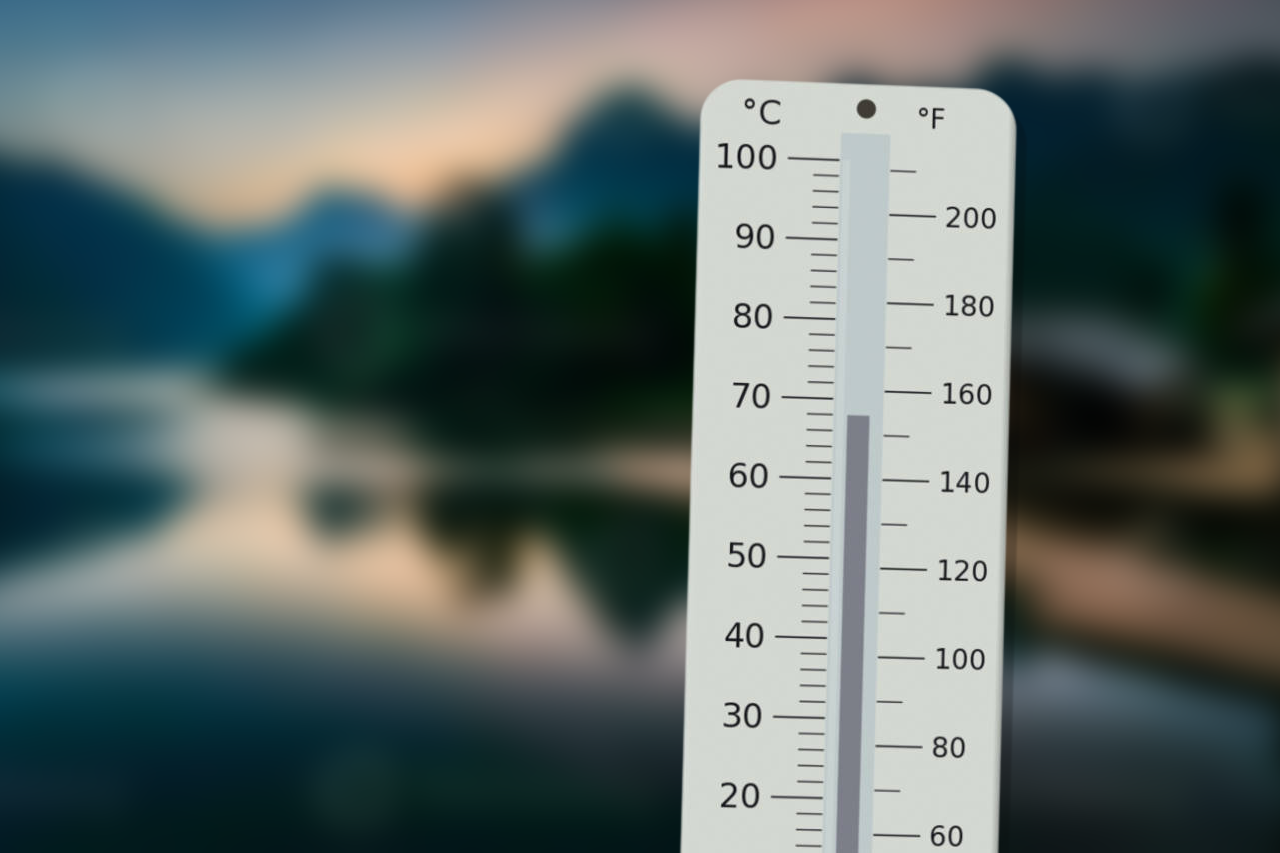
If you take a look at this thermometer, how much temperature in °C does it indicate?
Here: 68 °C
